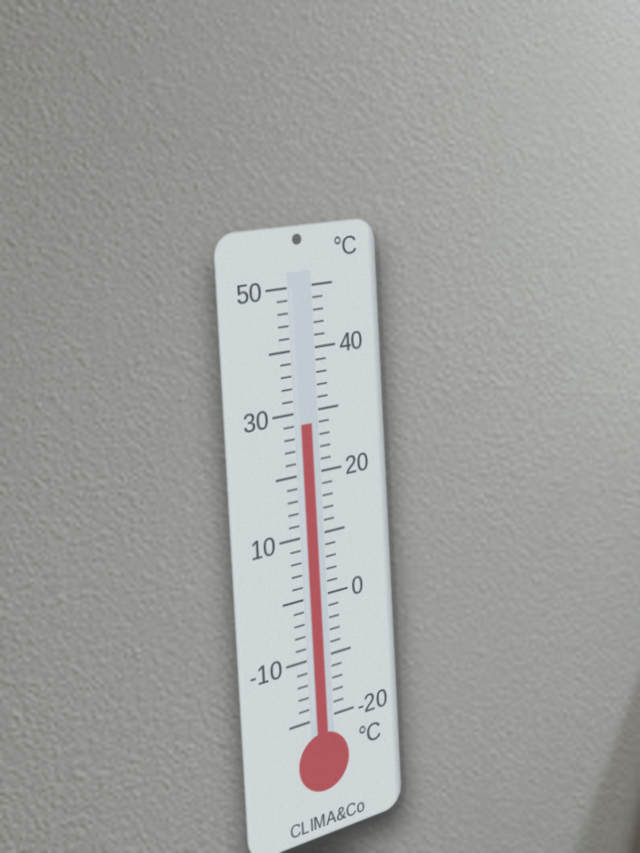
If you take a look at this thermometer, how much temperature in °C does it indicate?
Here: 28 °C
